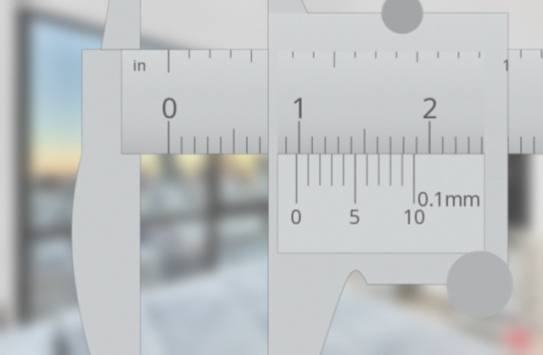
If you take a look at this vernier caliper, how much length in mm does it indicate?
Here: 9.8 mm
